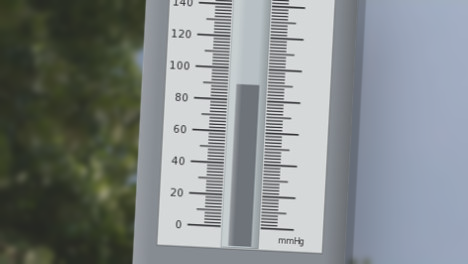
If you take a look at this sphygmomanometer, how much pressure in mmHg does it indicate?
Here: 90 mmHg
